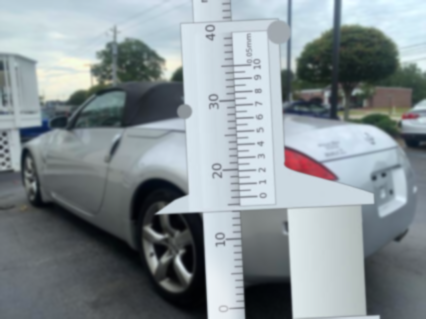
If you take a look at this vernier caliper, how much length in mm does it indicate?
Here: 16.0 mm
